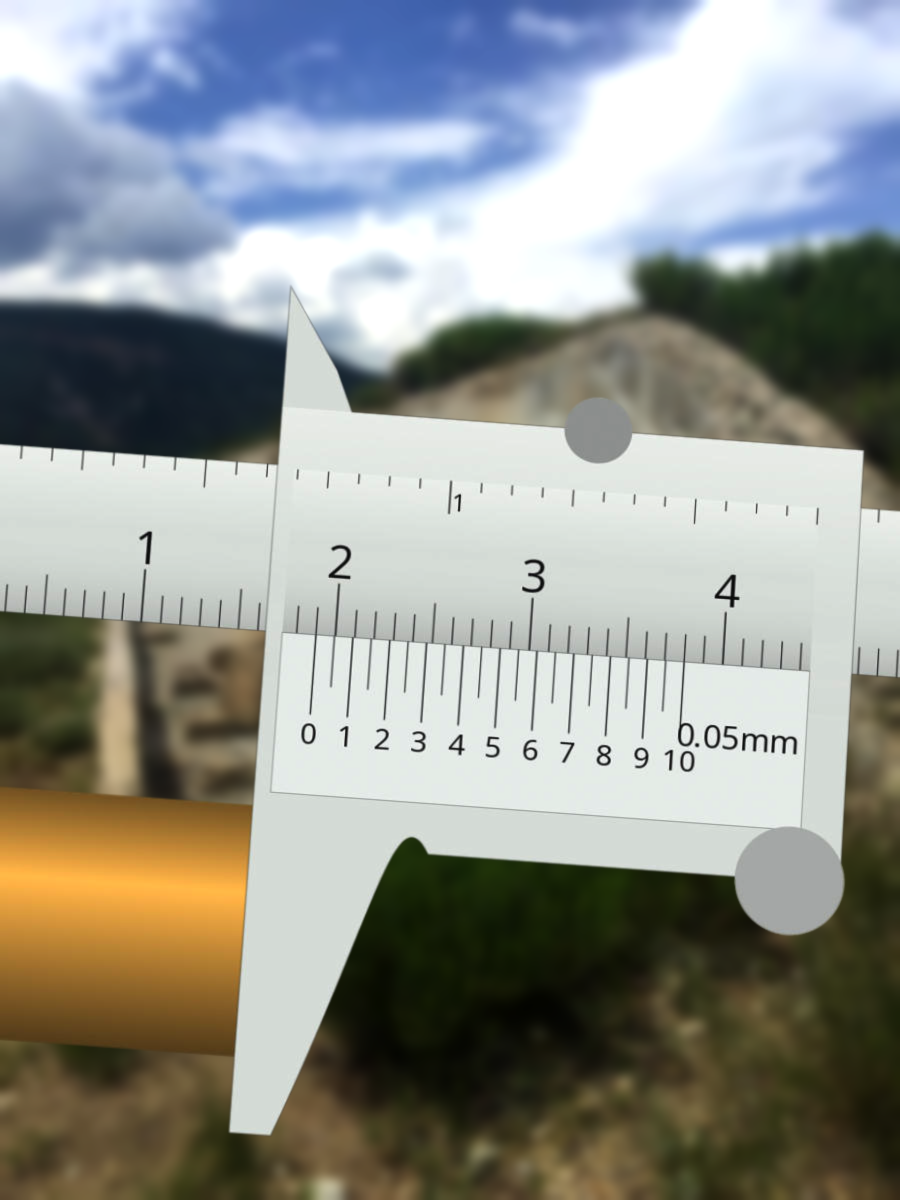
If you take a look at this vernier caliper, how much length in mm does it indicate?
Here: 19.0 mm
